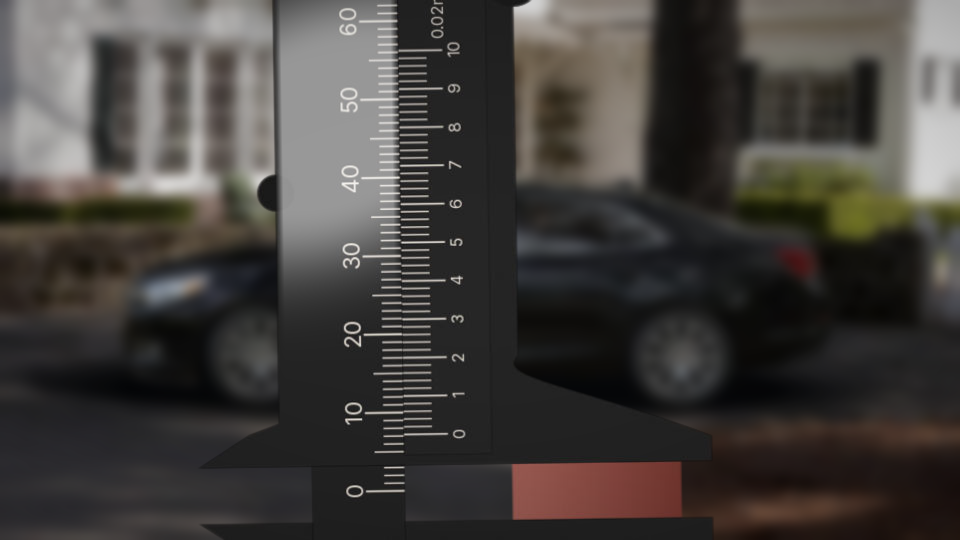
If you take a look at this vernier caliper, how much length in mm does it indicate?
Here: 7.2 mm
